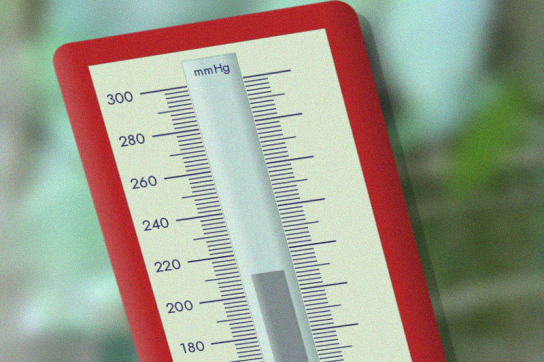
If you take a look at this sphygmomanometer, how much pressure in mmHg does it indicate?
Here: 210 mmHg
